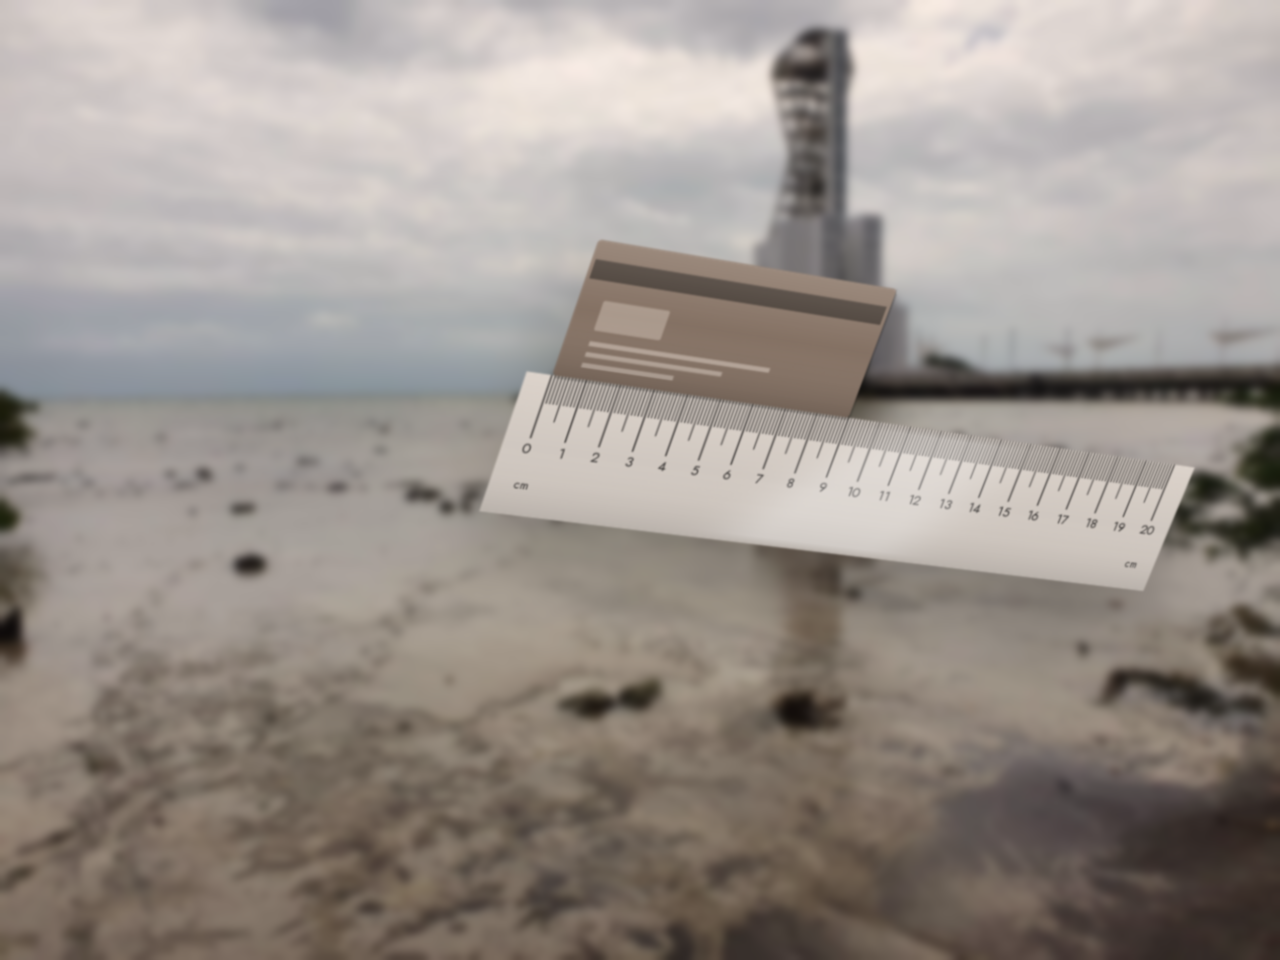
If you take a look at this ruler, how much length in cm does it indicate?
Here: 9 cm
